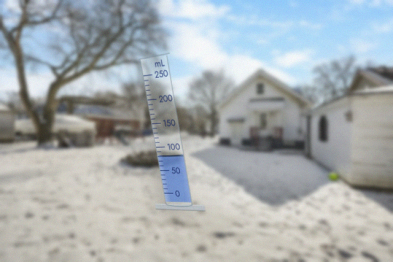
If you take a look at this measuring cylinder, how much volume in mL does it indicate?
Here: 80 mL
